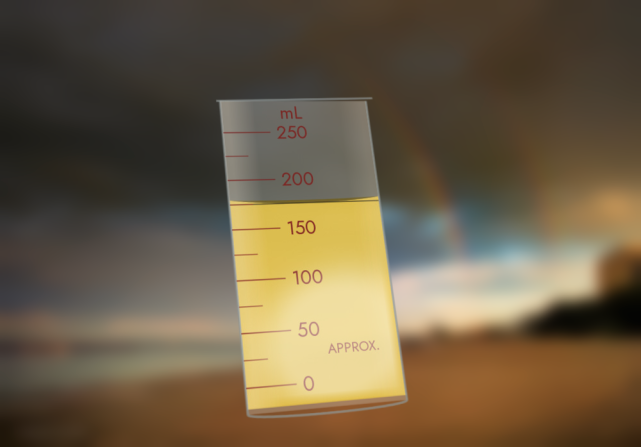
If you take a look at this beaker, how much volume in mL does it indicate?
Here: 175 mL
